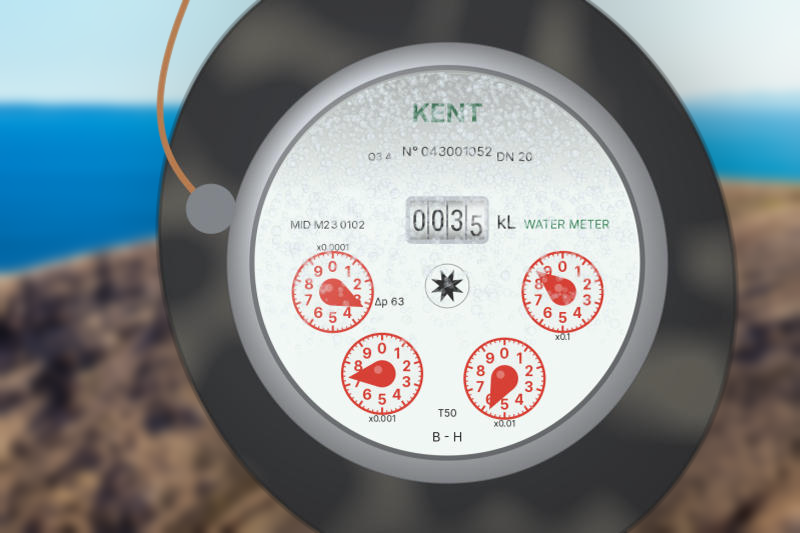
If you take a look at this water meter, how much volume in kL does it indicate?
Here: 34.8573 kL
